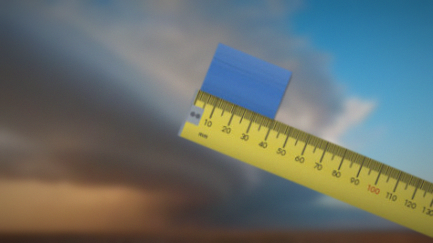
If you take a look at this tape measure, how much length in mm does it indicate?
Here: 40 mm
